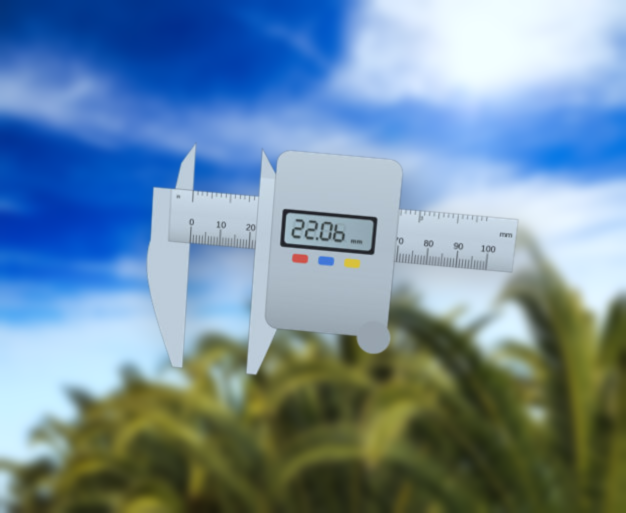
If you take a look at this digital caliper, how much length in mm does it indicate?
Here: 22.06 mm
